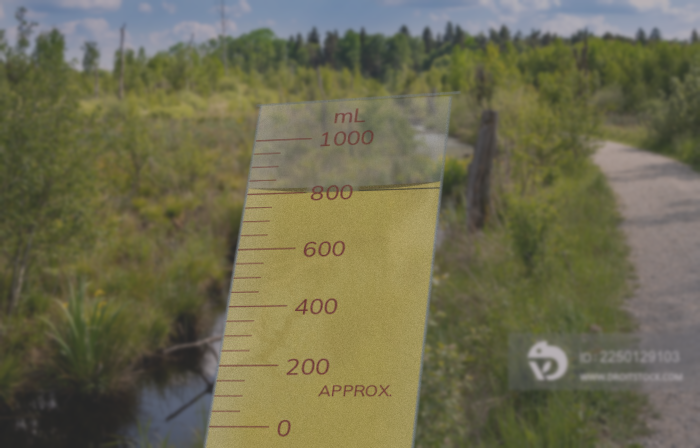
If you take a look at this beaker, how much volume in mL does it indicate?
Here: 800 mL
